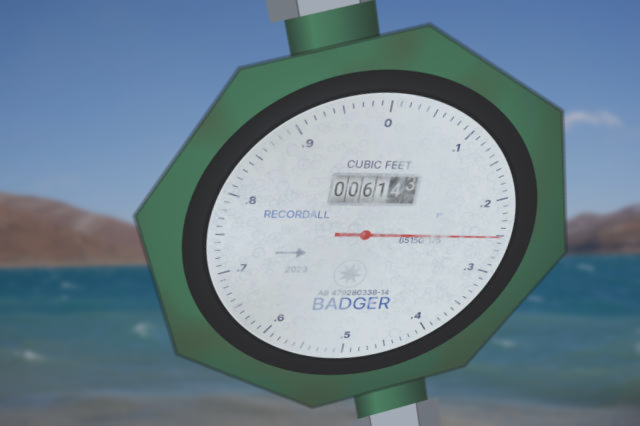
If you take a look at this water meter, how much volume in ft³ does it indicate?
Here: 6143.25 ft³
